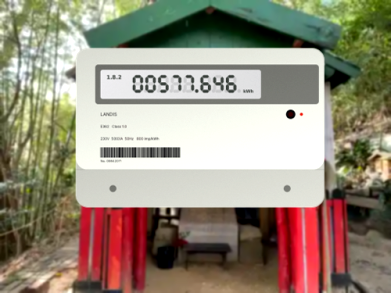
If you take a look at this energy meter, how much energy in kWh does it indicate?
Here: 577.646 kWh
